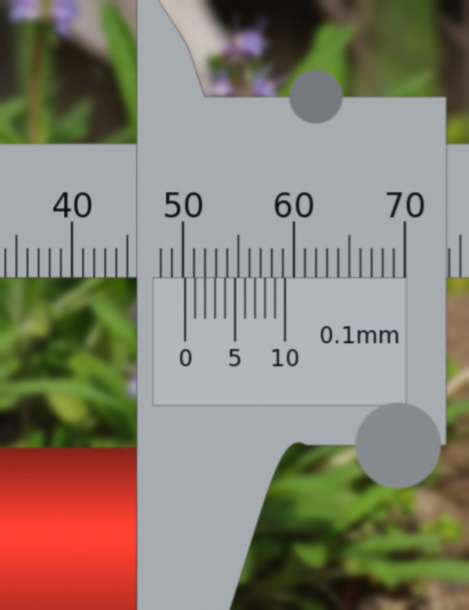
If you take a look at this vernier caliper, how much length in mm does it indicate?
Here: 50.2 mm
